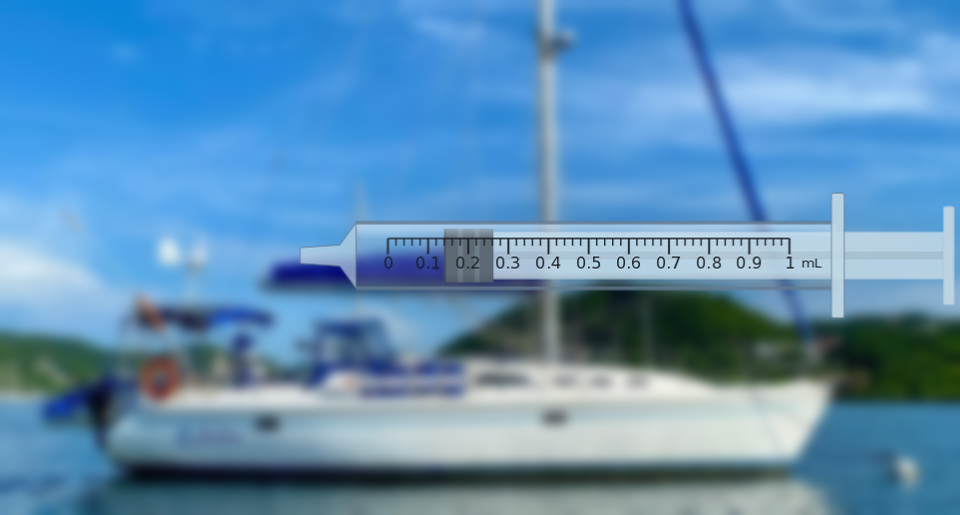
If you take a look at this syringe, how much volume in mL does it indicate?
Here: 0.14 mL
